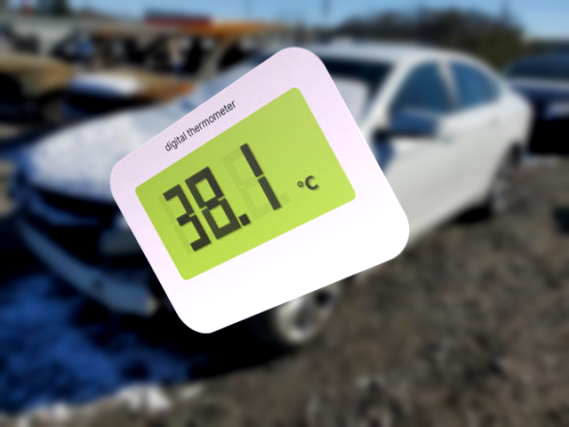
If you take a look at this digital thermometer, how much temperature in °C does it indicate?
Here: 38.1 °C
